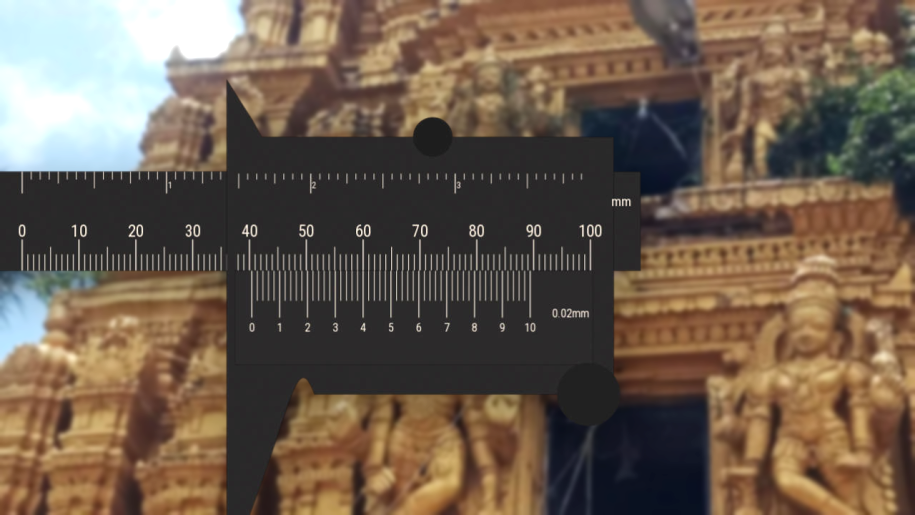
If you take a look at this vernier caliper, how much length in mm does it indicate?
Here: 40.4 mm
